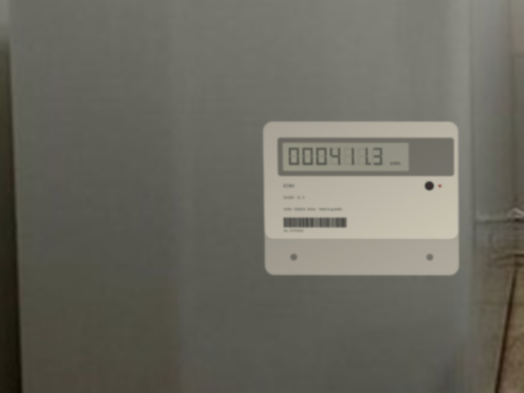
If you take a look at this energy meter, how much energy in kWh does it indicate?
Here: 411.3 kWh
